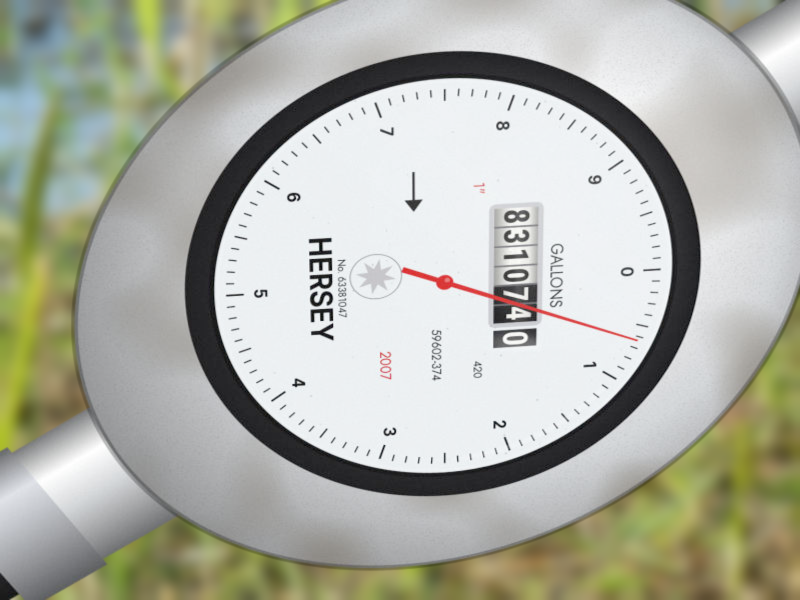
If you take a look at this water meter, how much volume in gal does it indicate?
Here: 8310740.6 gal
